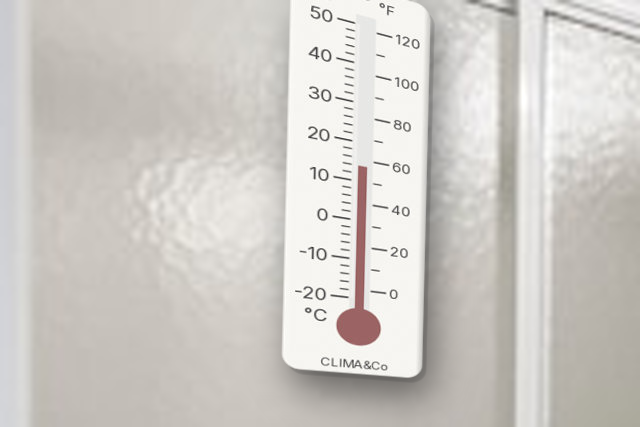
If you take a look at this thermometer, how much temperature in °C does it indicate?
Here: 14 °C
